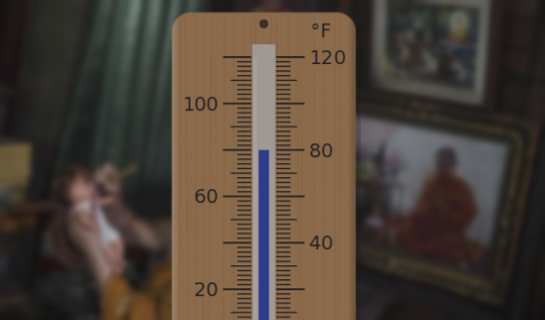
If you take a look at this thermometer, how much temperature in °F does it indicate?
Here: 80 °F
